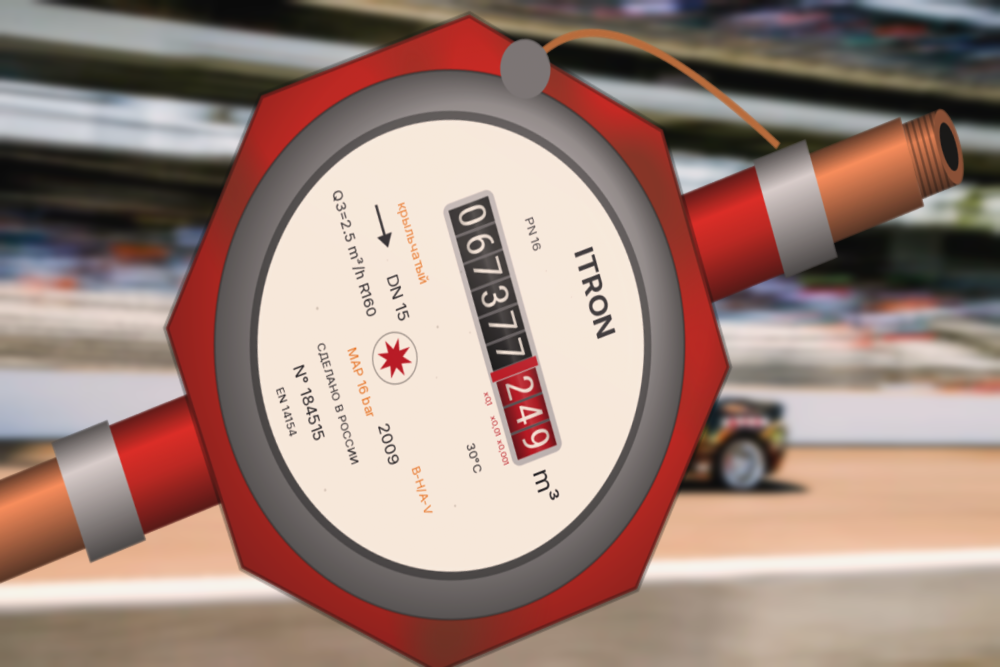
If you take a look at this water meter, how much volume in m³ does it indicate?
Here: 67377.249 m³
